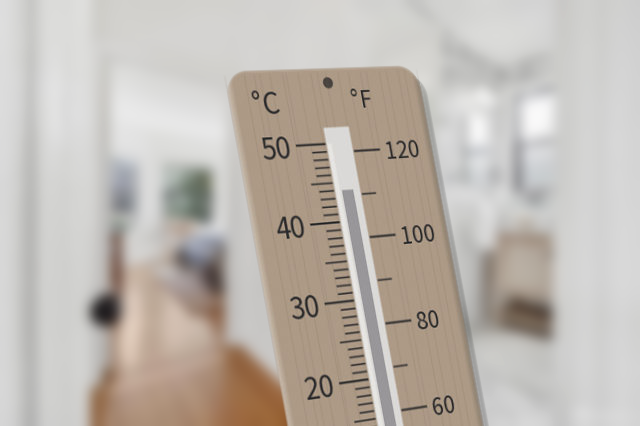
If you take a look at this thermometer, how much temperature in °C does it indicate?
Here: 44 °C
